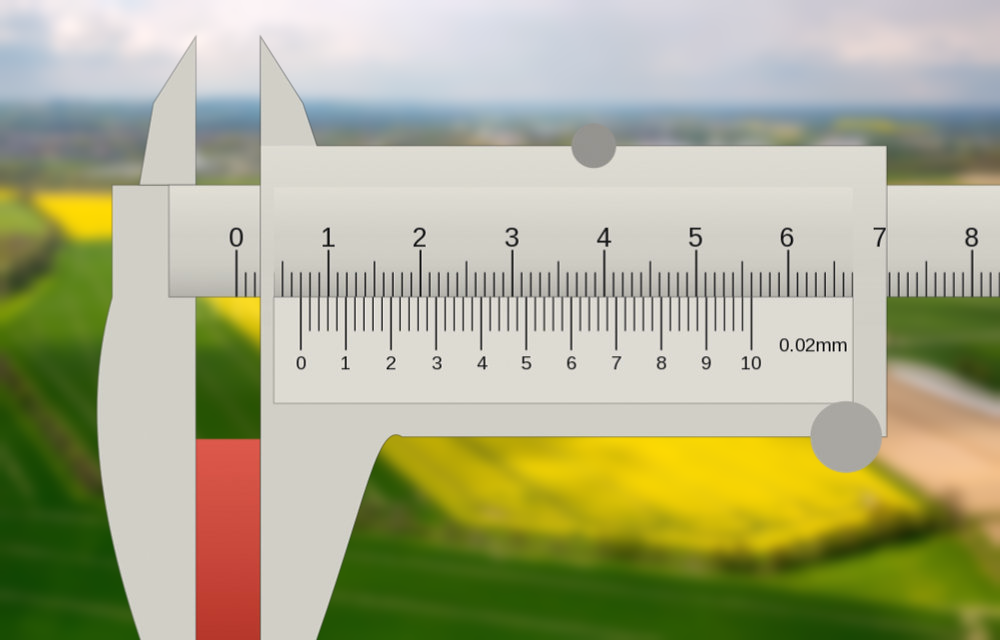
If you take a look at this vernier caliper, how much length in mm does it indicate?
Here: 7.0 mm
